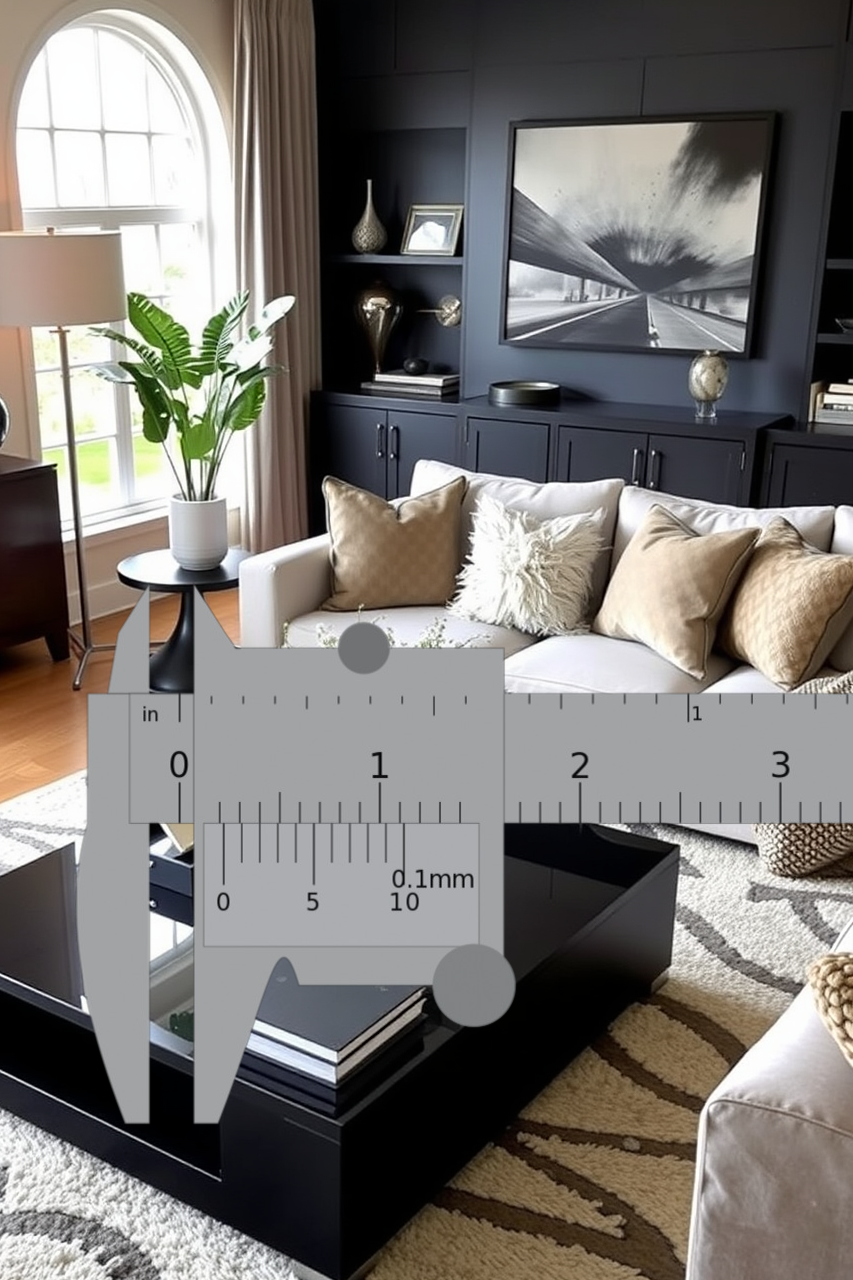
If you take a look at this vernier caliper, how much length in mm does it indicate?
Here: 2.2 mm
